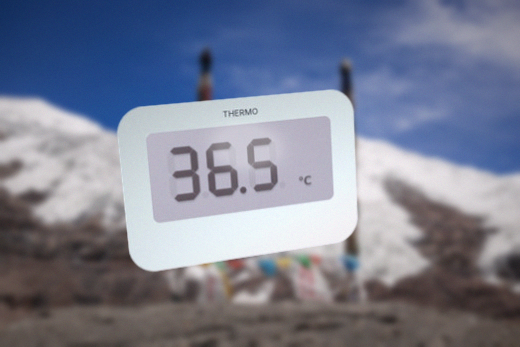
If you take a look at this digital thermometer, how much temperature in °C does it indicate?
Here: 36.5 °C
